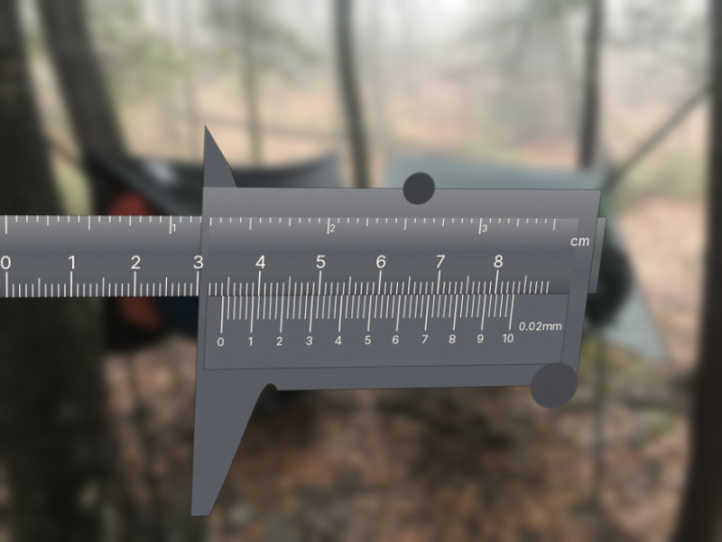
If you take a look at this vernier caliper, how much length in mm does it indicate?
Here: 34.2 mm
